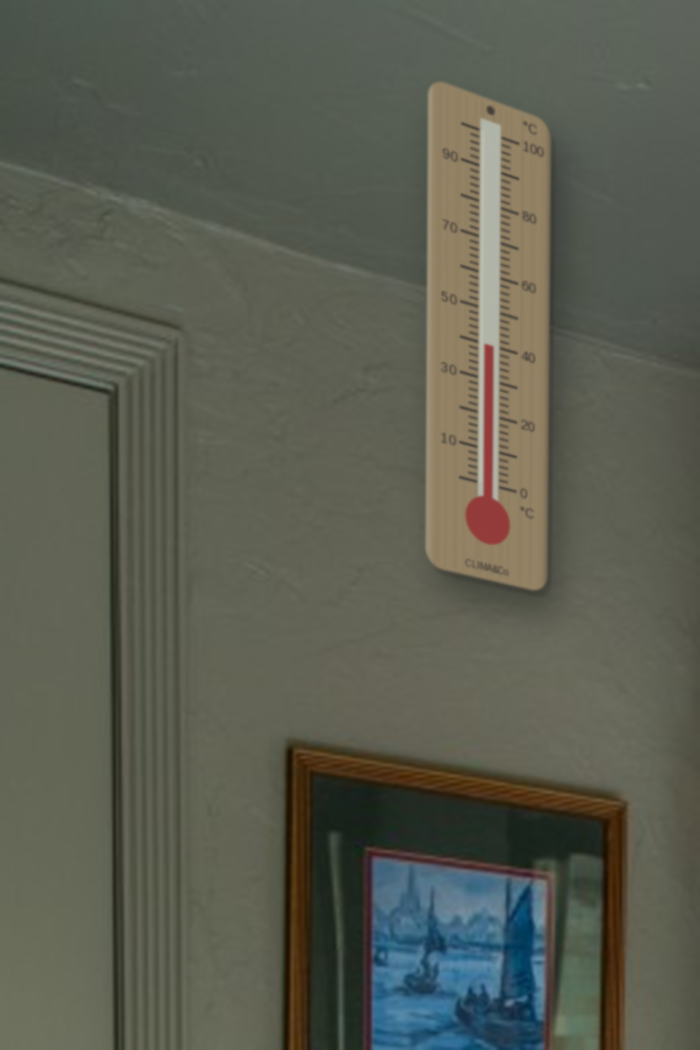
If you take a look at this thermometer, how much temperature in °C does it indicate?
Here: 40 °C
